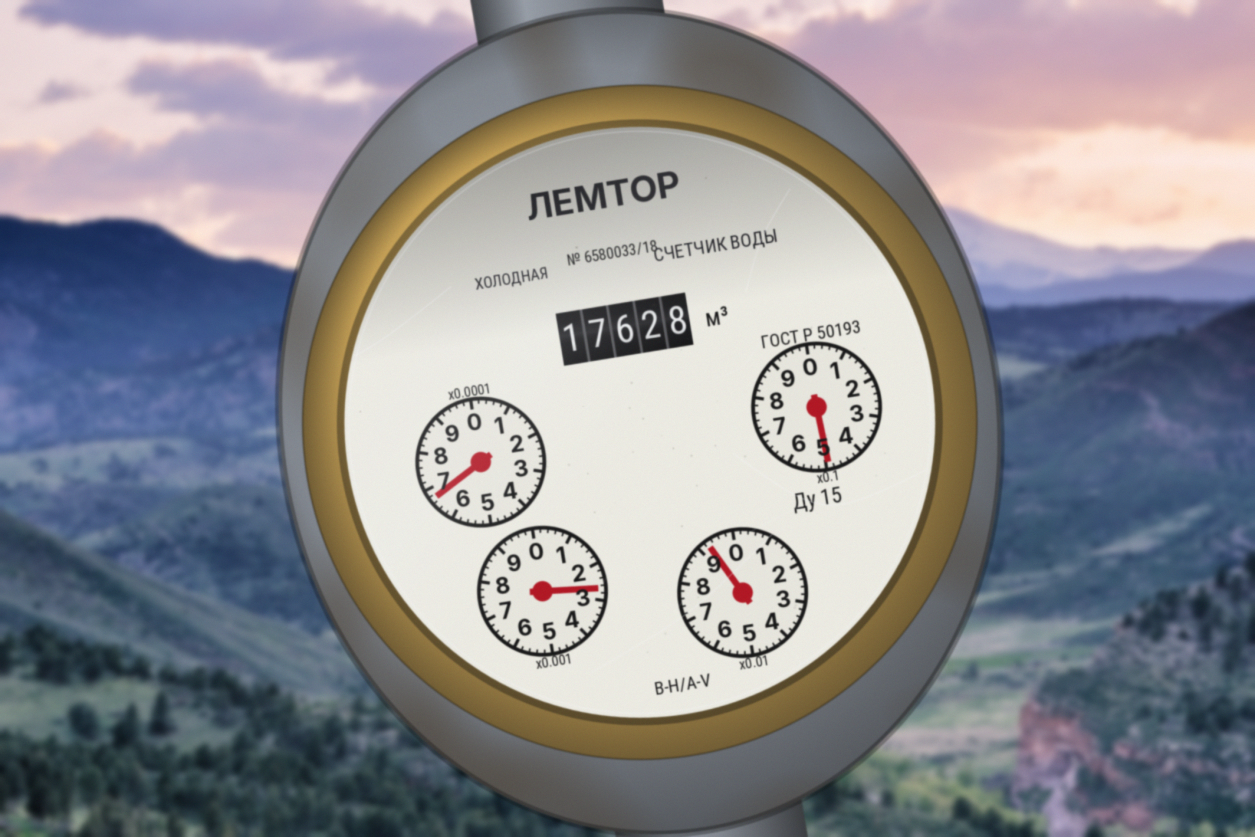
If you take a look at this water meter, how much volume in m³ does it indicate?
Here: 17628.4926 m³
